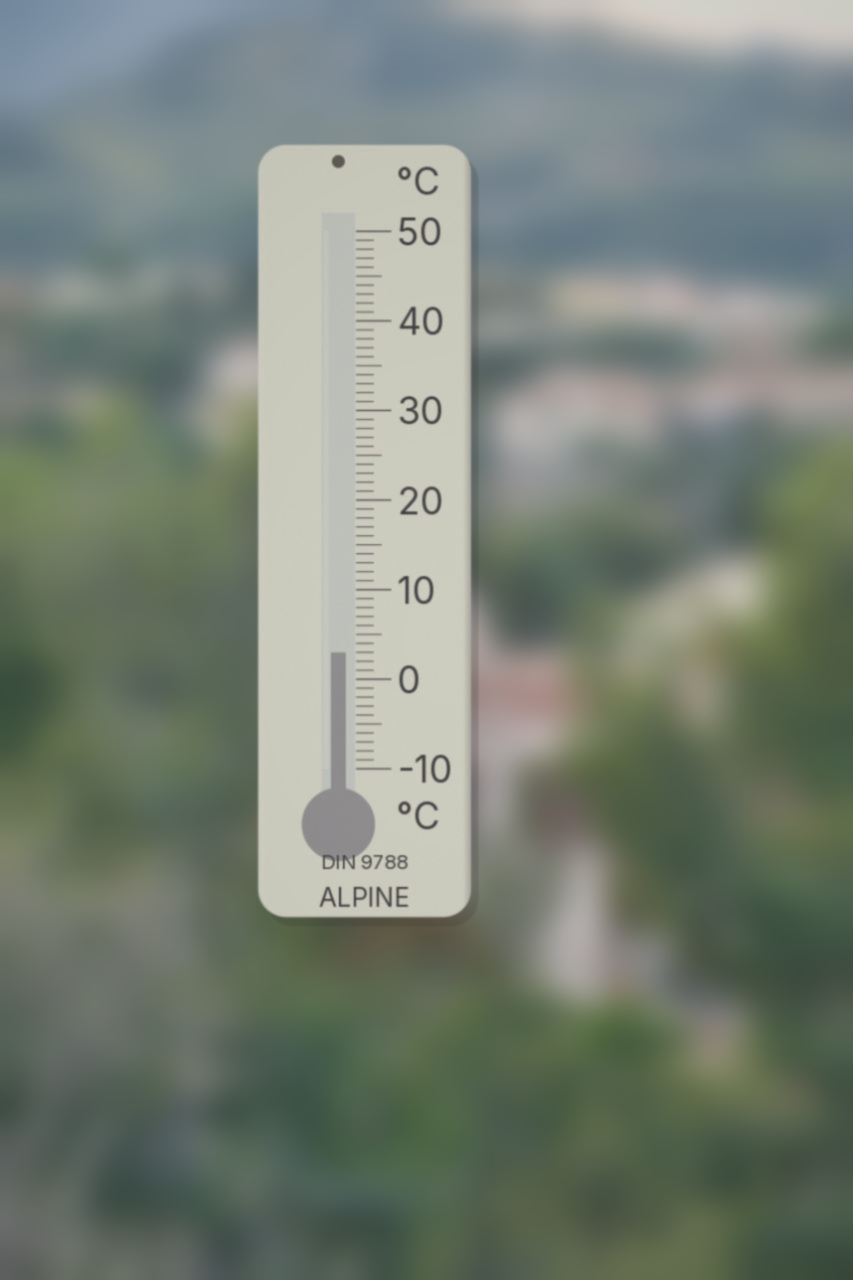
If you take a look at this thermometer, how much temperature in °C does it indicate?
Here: 3 °C
